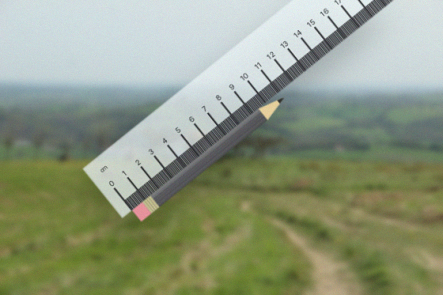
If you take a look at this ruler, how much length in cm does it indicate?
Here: 11 cm
